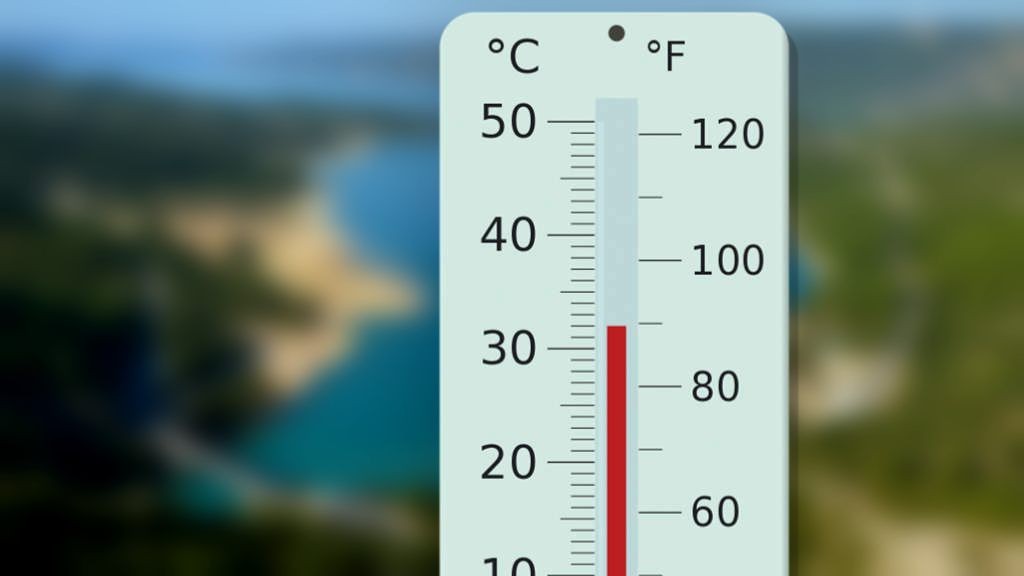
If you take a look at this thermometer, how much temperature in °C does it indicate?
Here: 32 °C
